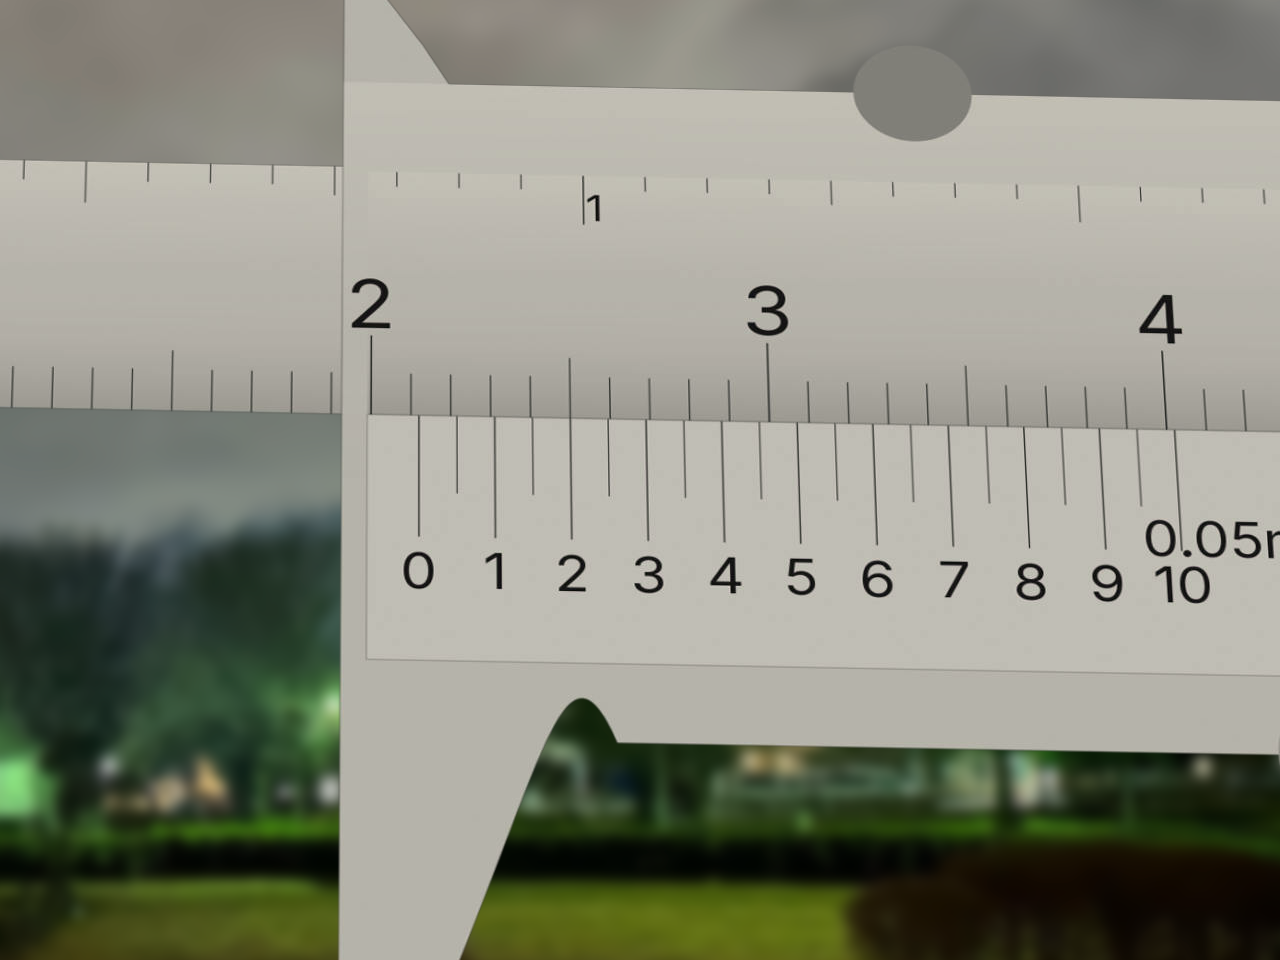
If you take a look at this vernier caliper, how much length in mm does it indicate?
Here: 21.20 mm
